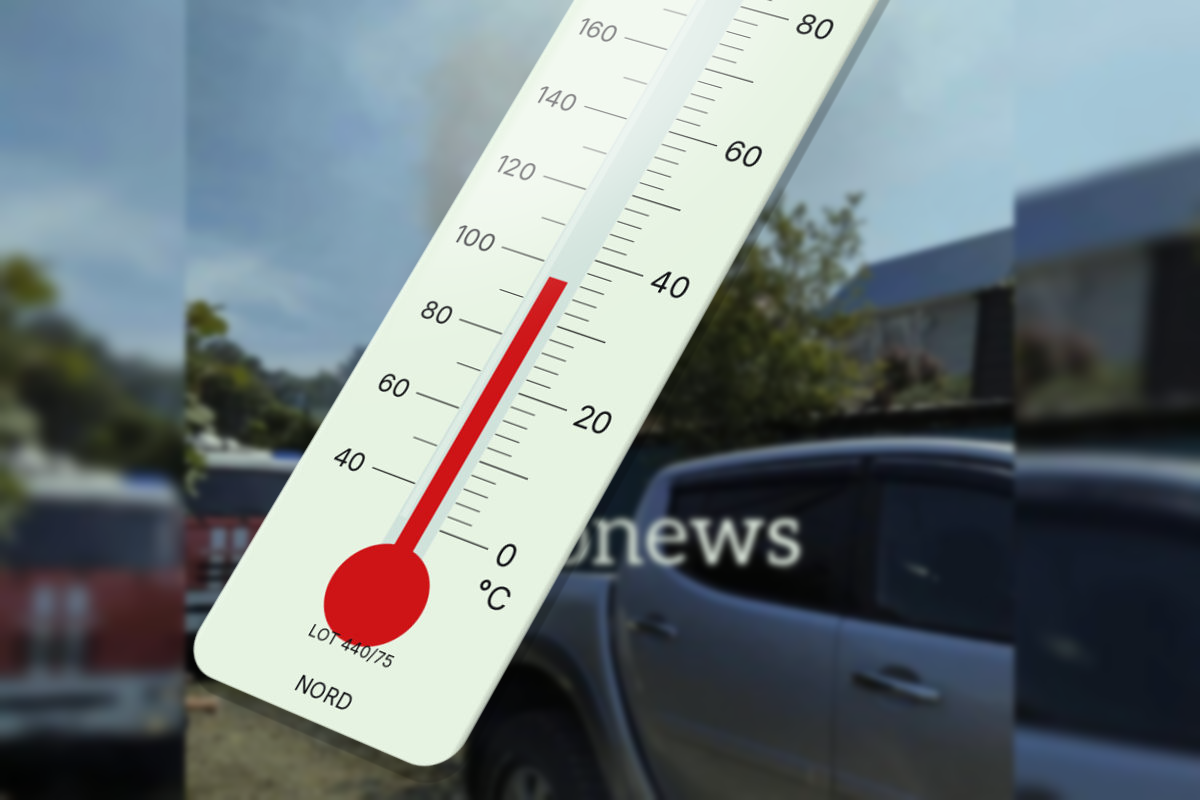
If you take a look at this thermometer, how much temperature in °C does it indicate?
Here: 36 °C
